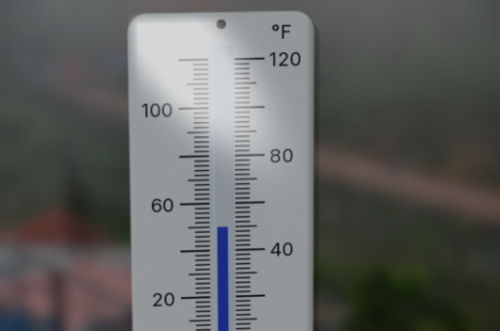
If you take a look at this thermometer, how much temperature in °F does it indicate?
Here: 50 °F
